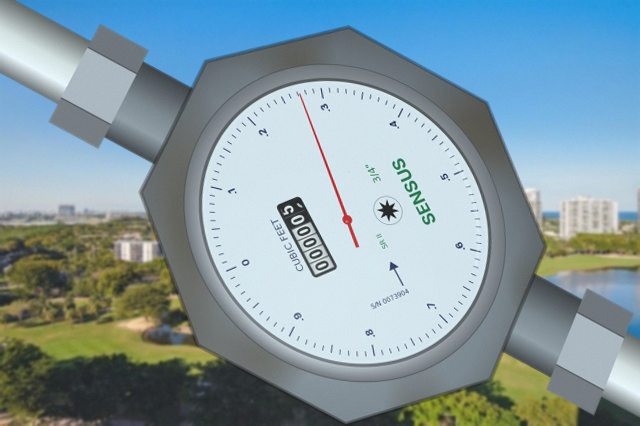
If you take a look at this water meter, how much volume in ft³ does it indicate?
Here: 5.27 ft³
